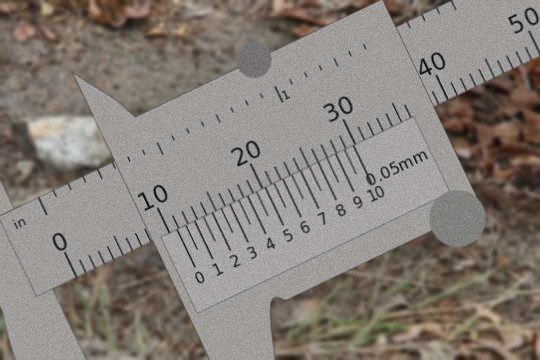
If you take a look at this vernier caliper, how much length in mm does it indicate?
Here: 10.8 mm
